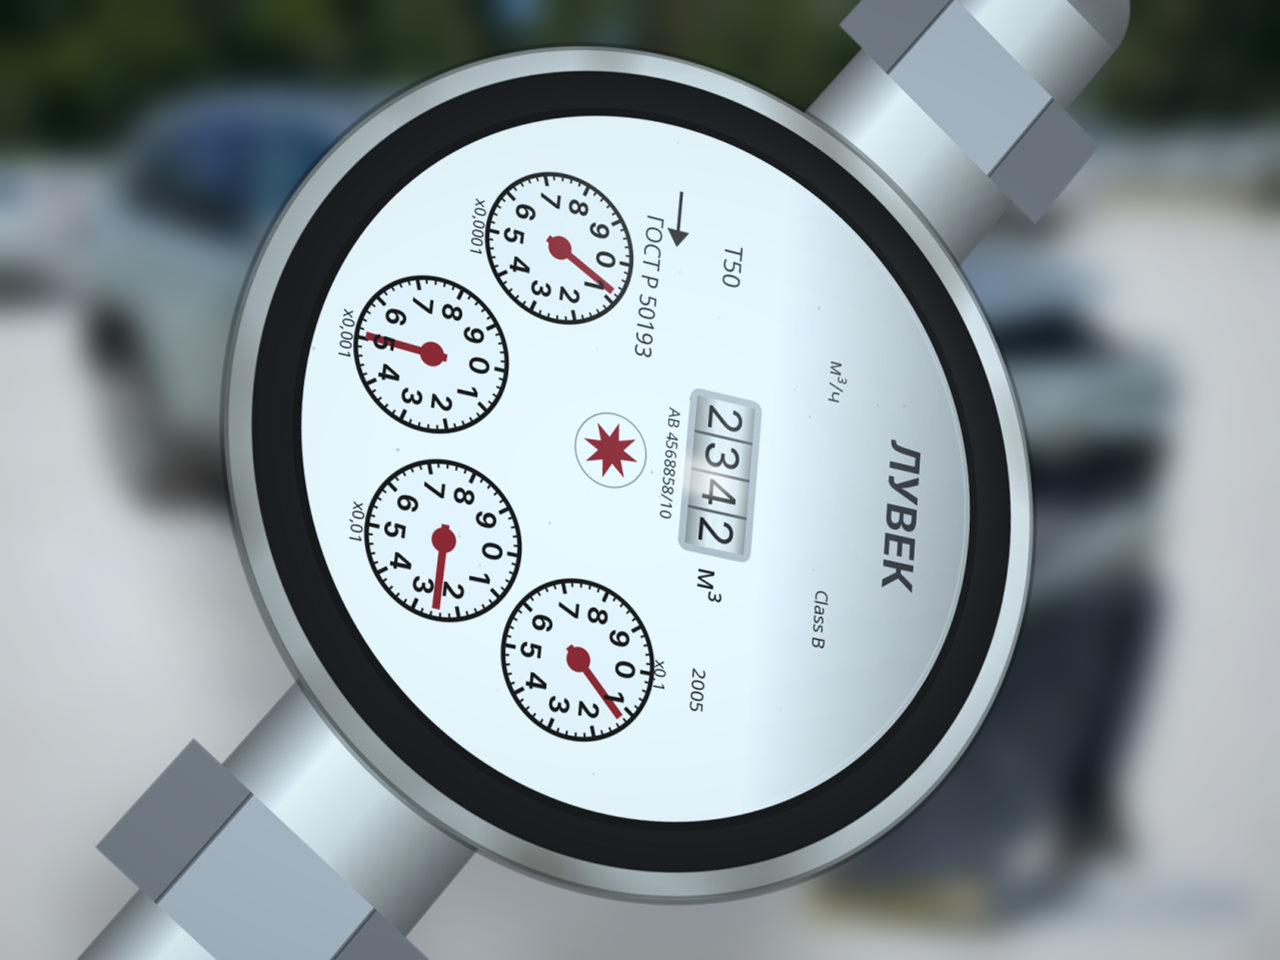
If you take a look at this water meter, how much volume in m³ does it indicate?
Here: 2342.1250 m³
